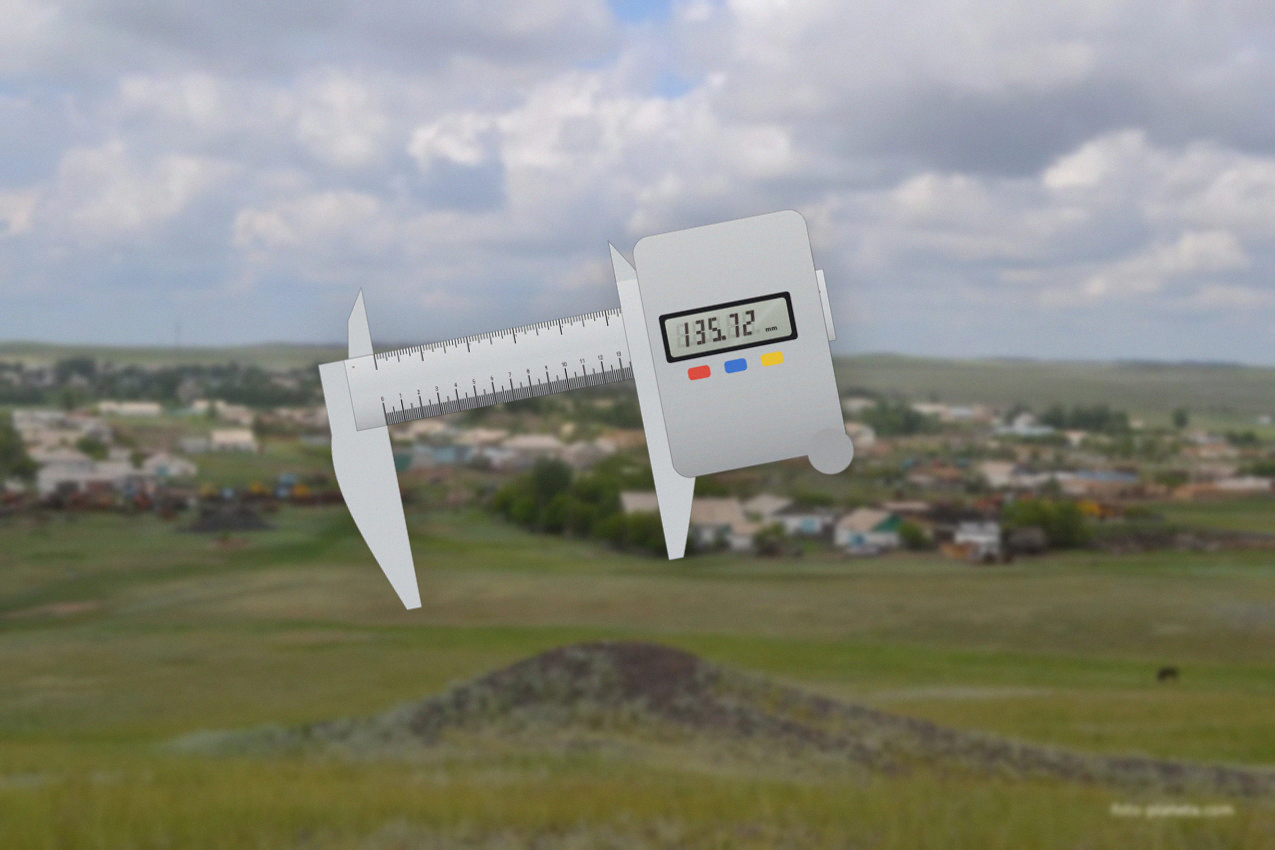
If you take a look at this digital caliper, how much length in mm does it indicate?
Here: 135.72 mm
